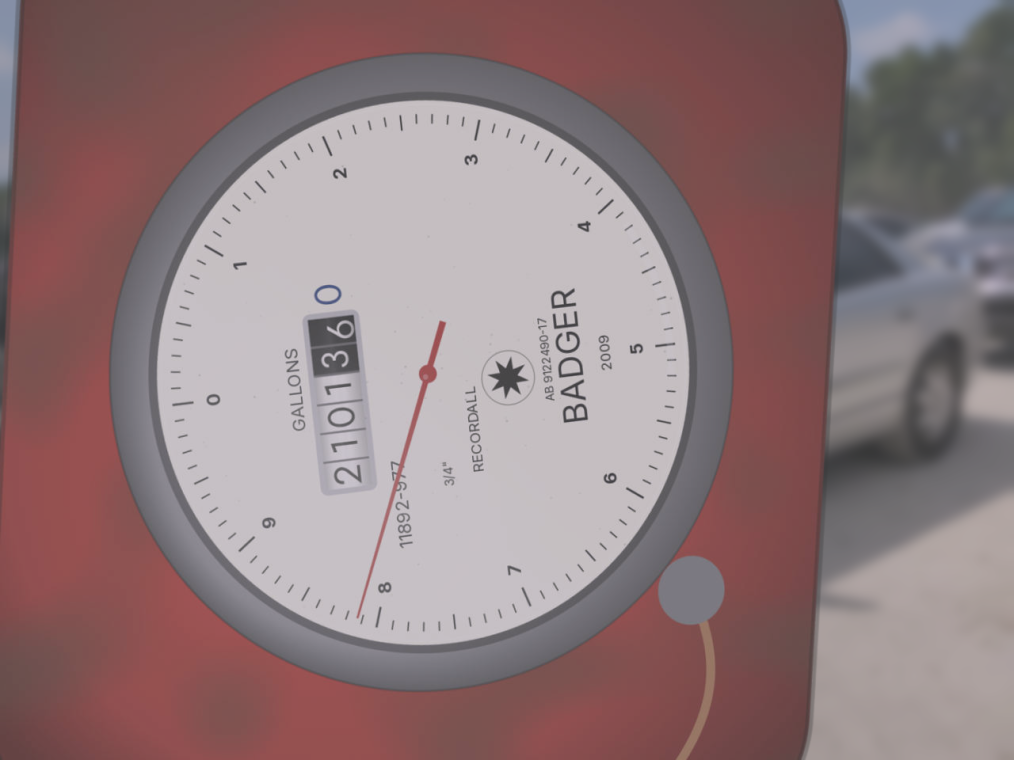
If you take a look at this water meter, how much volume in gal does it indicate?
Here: 2101358.1 gal
